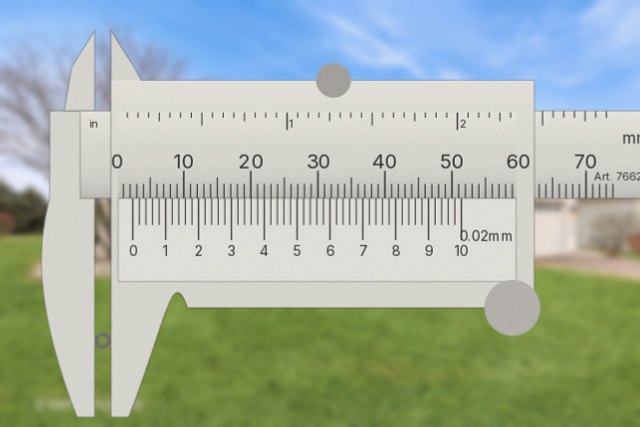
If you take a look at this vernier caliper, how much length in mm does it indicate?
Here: 2.4 mm
